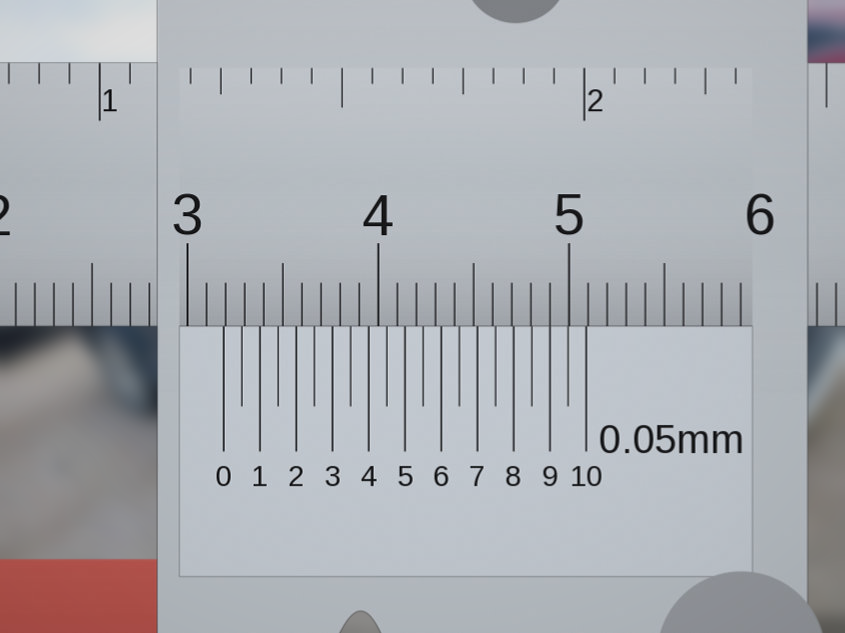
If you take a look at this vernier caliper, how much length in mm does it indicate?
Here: 31.9 mm
